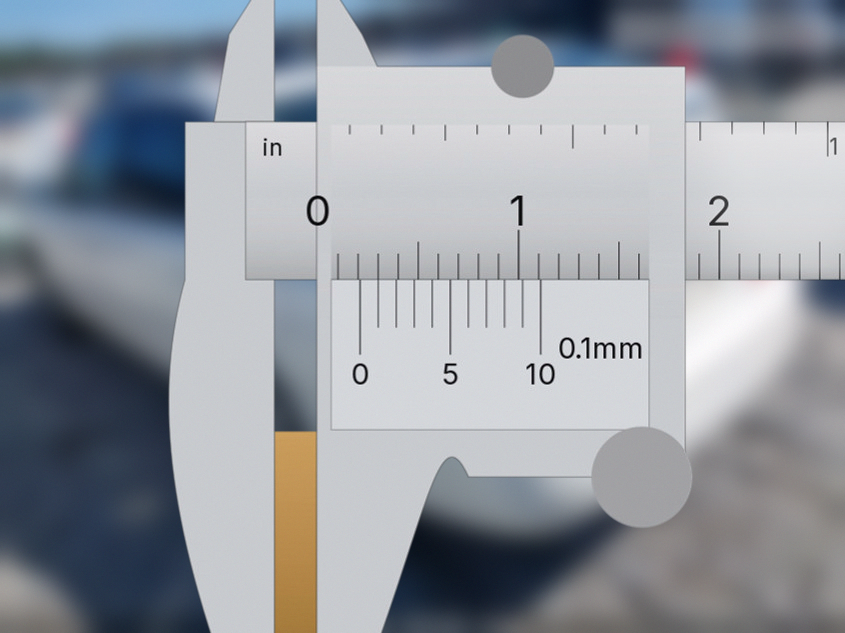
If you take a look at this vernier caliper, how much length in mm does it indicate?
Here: 2.1 mm
